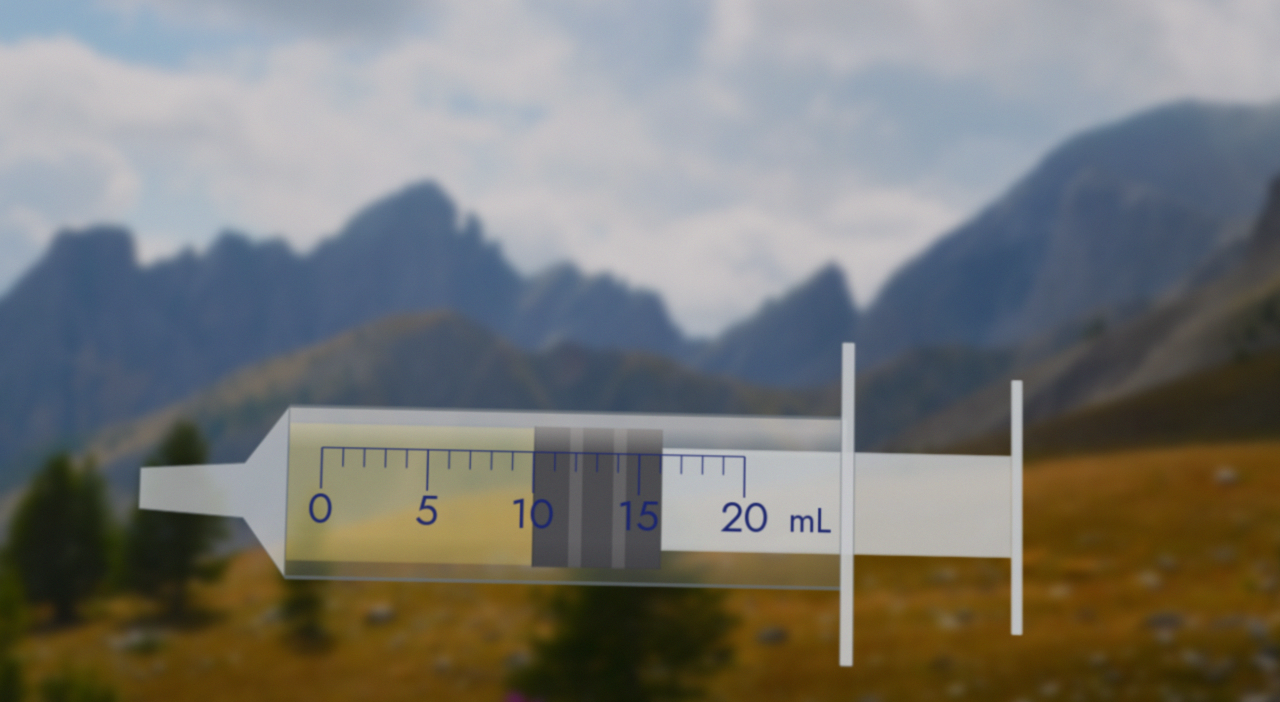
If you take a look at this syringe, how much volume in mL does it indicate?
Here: 10 mL
